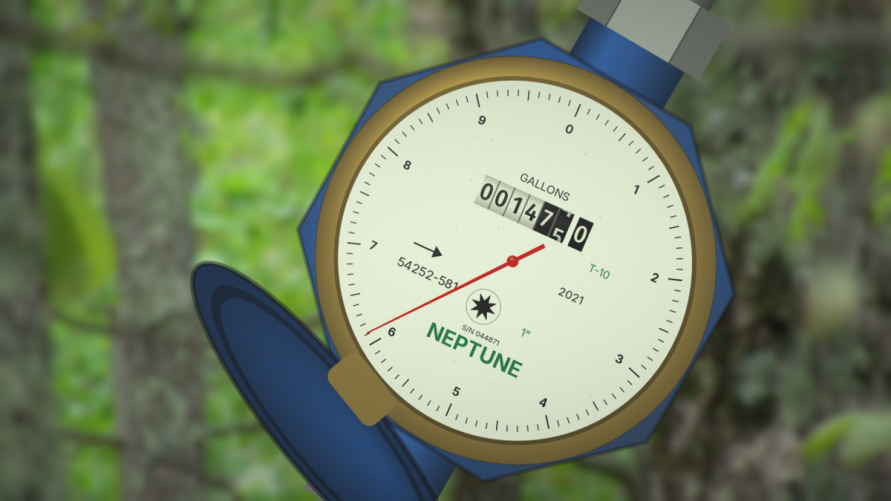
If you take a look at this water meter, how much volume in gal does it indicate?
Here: 14746.1 gal
